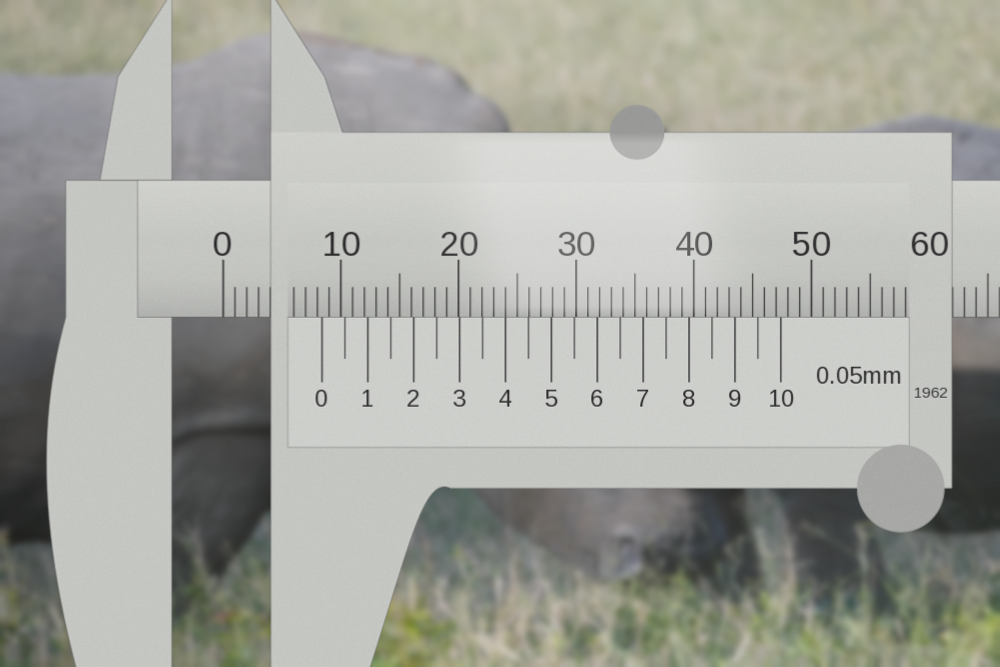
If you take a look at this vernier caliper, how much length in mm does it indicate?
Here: 8.4 mm
